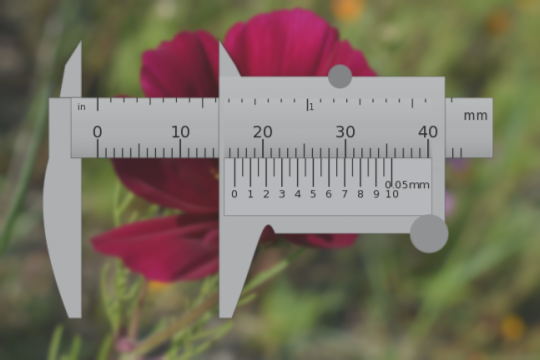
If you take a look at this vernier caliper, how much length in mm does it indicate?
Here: 16.6 mm
